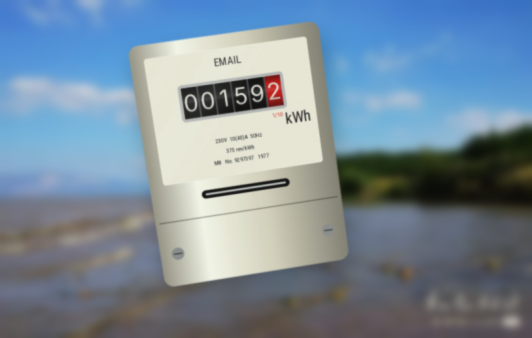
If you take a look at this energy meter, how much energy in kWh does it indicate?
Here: 159.2 kWh
